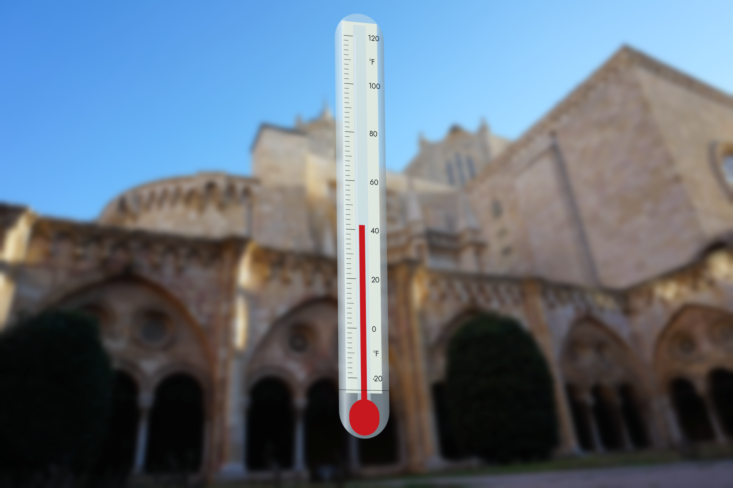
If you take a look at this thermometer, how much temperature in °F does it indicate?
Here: 42 °F
